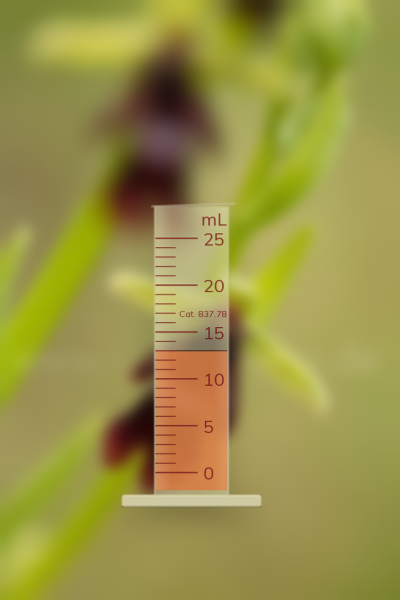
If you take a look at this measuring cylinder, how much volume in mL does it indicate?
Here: 13 mL
